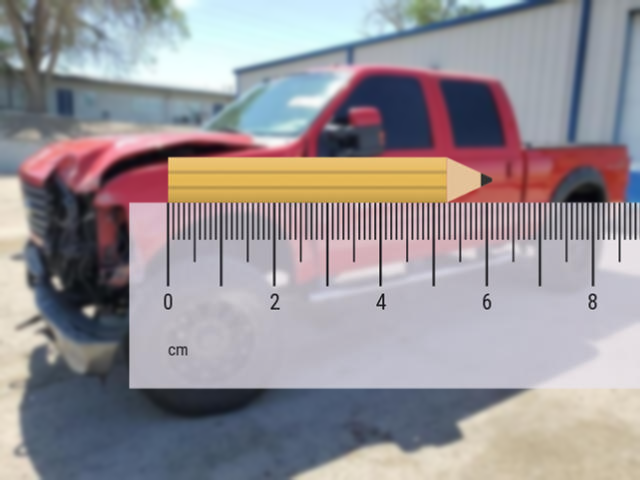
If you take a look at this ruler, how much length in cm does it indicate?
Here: 6.1 cm
